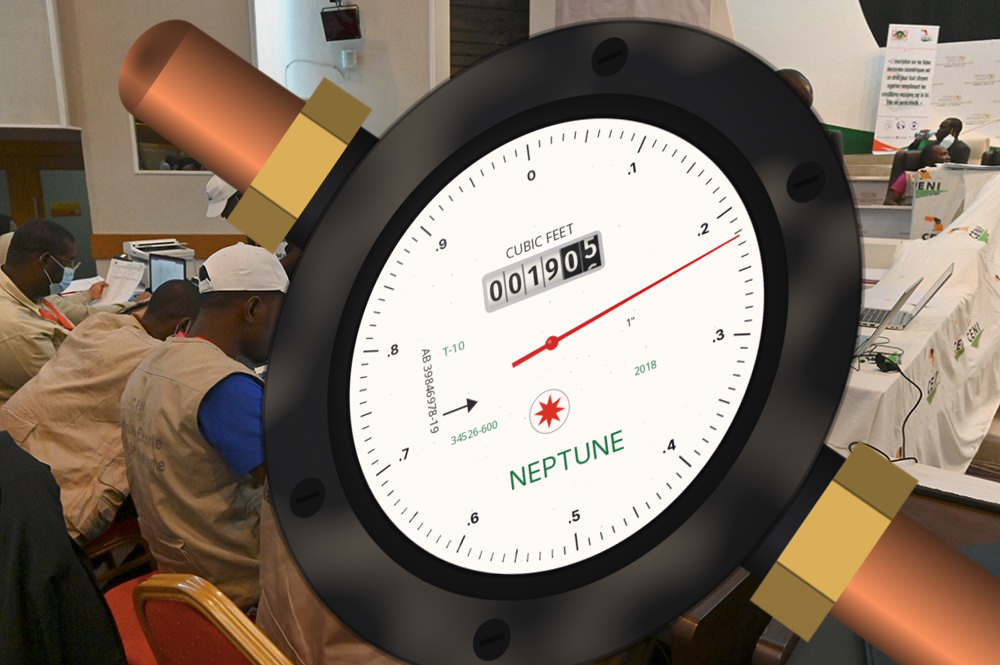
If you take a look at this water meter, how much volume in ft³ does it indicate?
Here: 1905.22 ft³
